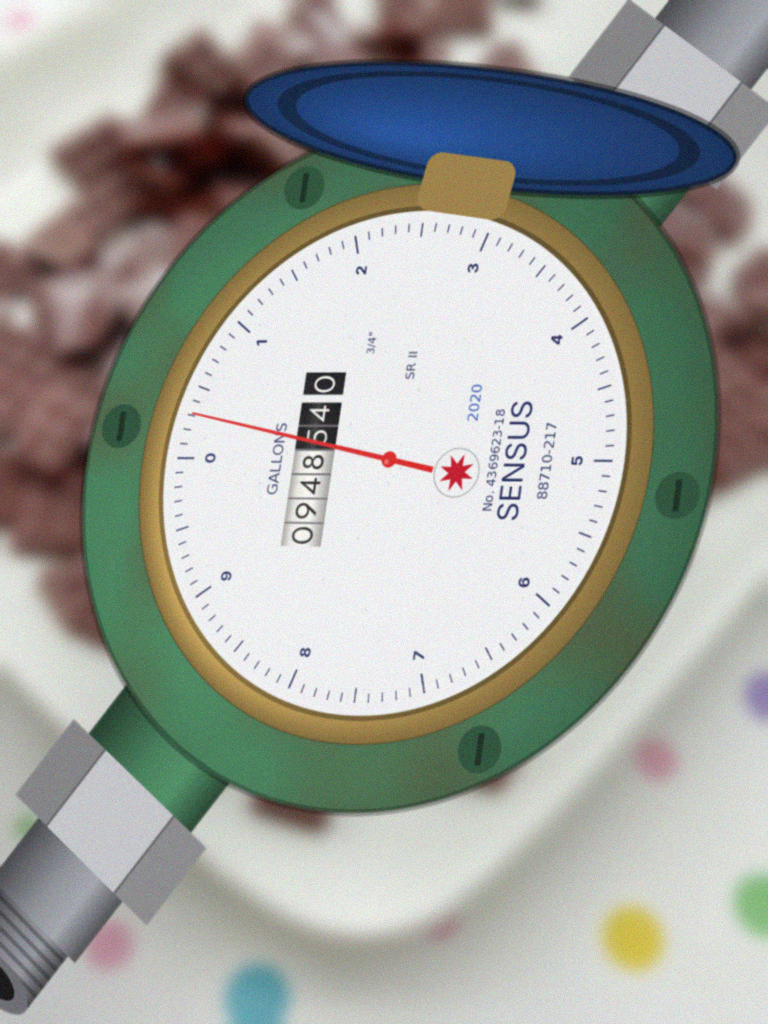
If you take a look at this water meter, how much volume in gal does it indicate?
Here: 948540.3 gal
